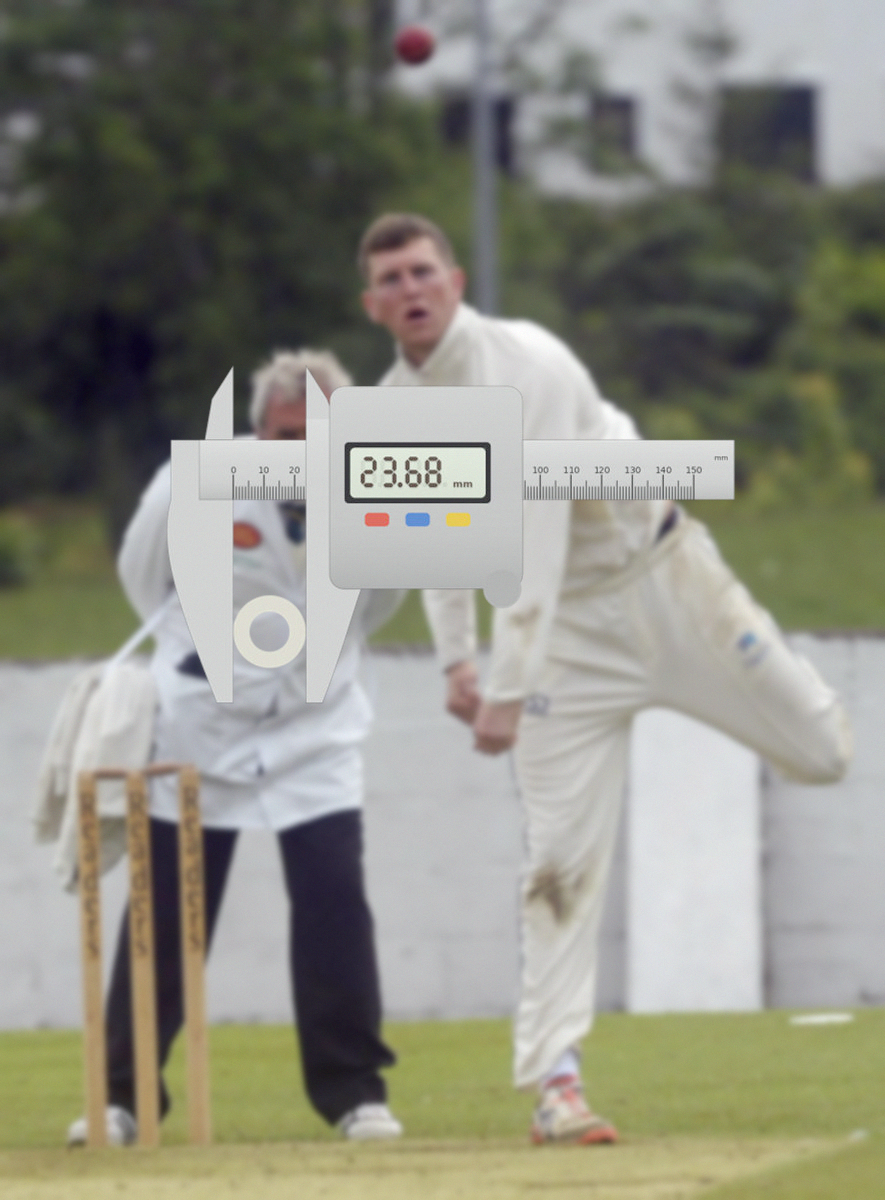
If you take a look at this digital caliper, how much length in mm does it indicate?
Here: 23.68 mm
